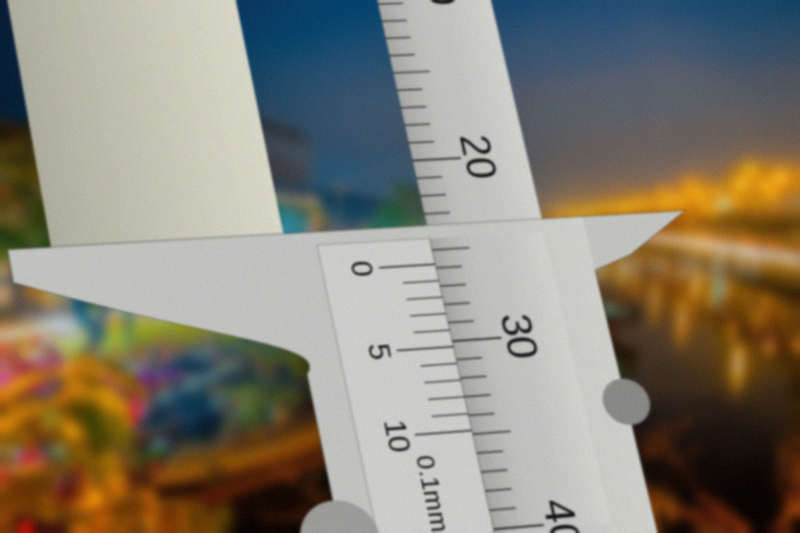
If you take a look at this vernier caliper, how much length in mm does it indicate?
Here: 25.8 mm
